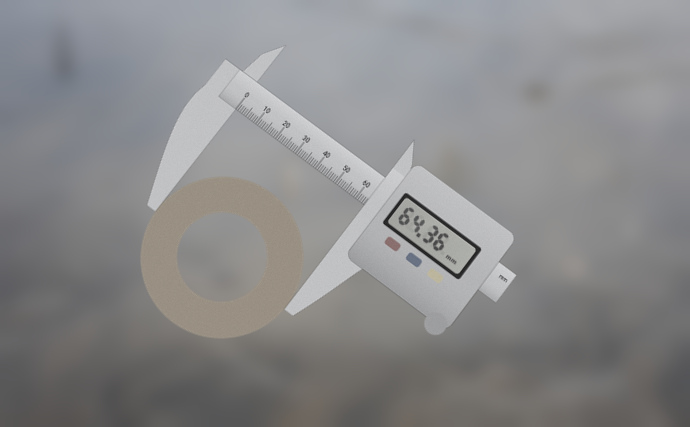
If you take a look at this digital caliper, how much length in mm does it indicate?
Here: 64.36 mm
